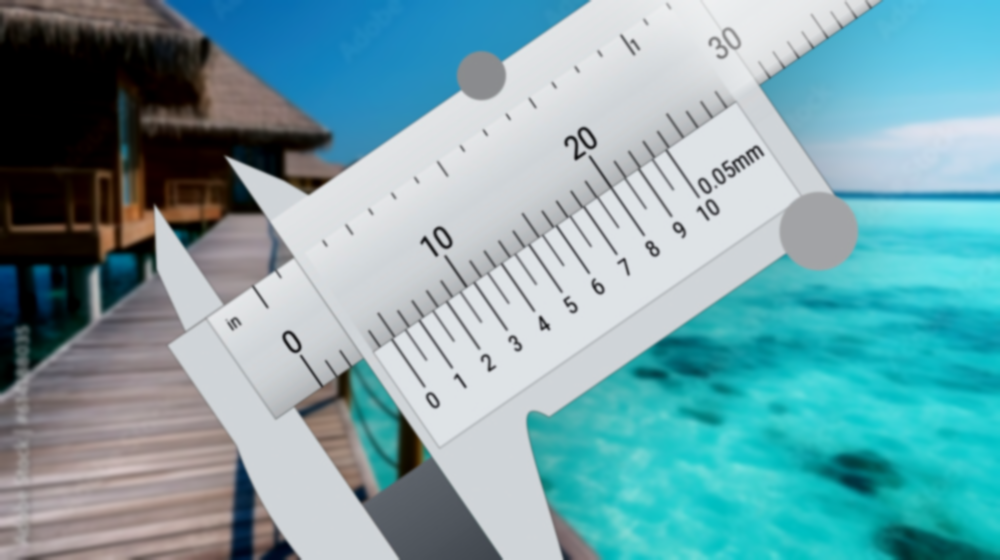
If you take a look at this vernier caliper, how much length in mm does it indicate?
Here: 4.8 mm
